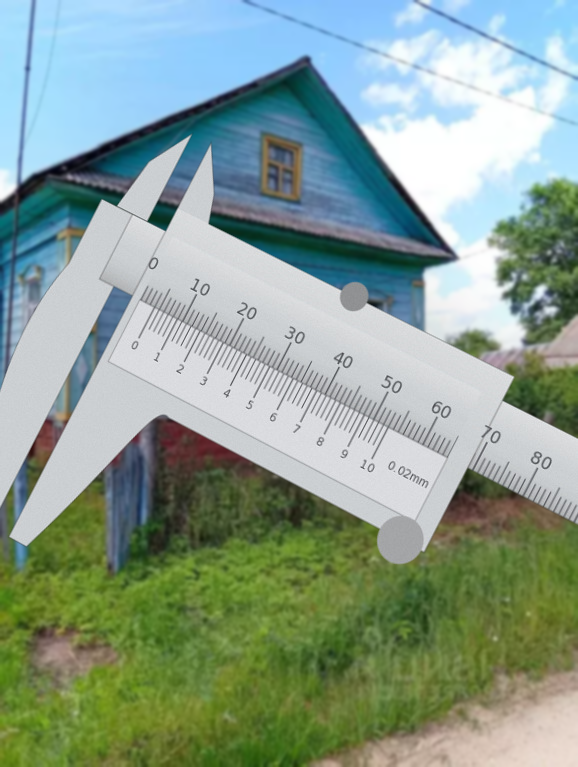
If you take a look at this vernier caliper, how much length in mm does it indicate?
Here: 4.0 mm
